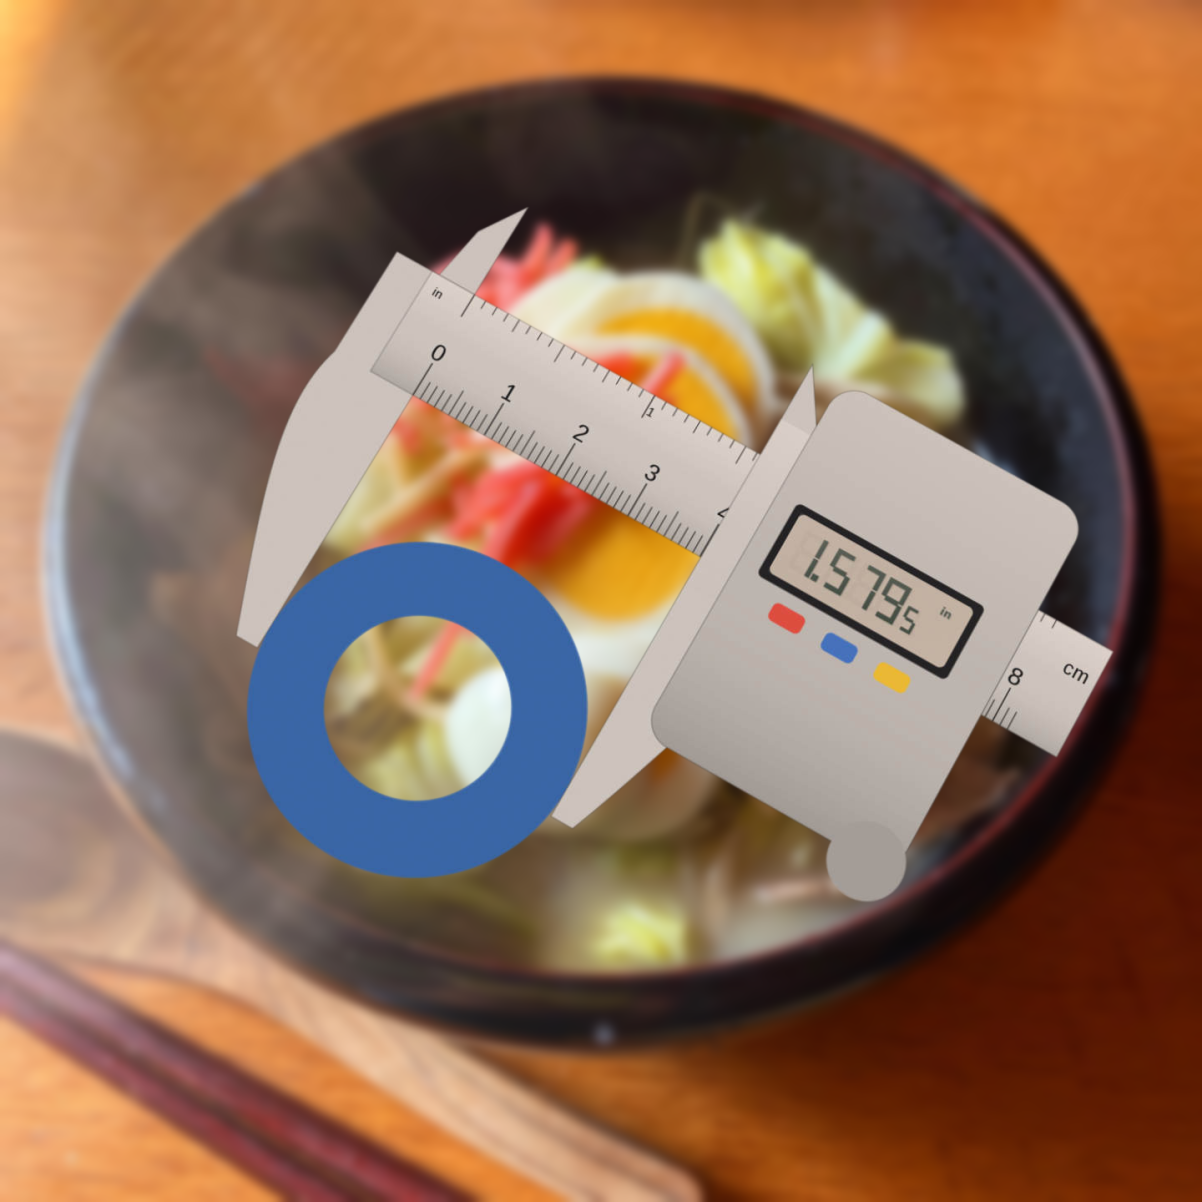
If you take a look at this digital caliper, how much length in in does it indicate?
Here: 1.5795 in
